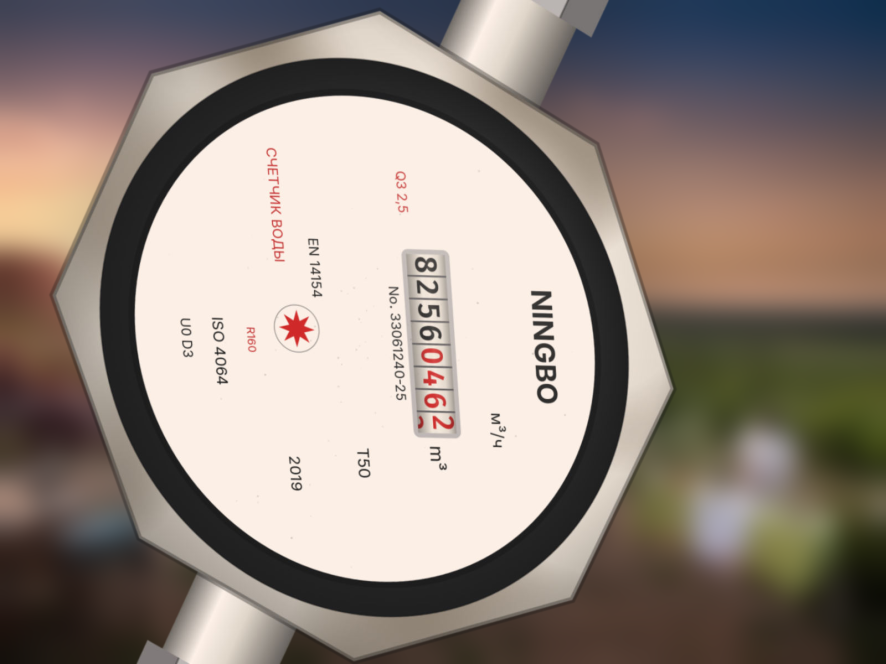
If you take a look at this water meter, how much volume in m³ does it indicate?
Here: 8256.0462 m³
